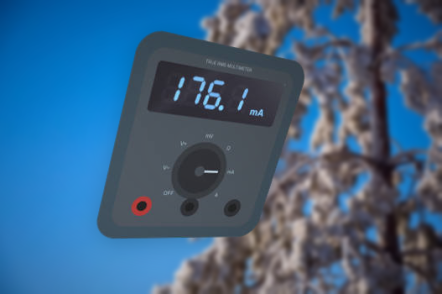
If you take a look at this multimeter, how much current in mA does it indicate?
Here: 176.1 mA
